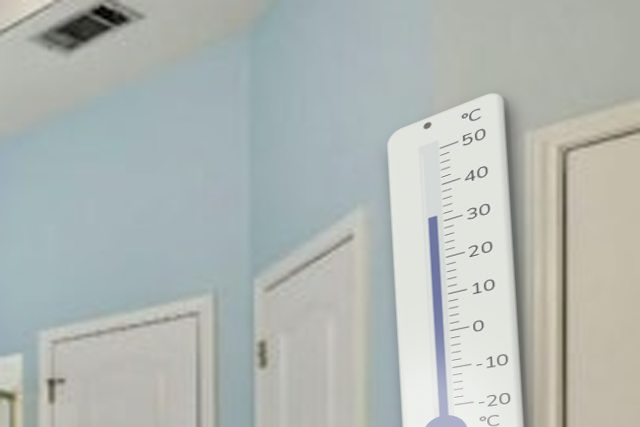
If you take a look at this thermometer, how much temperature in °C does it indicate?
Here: 32 °C
